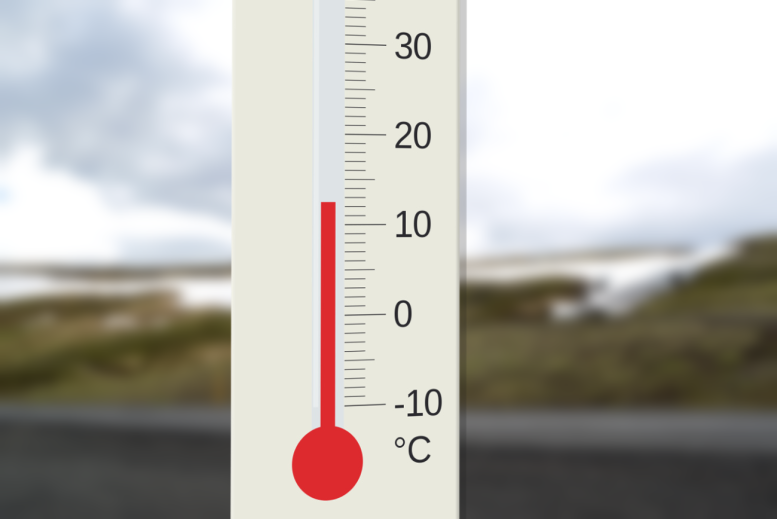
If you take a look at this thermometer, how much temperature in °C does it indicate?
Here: 12.5 °C
